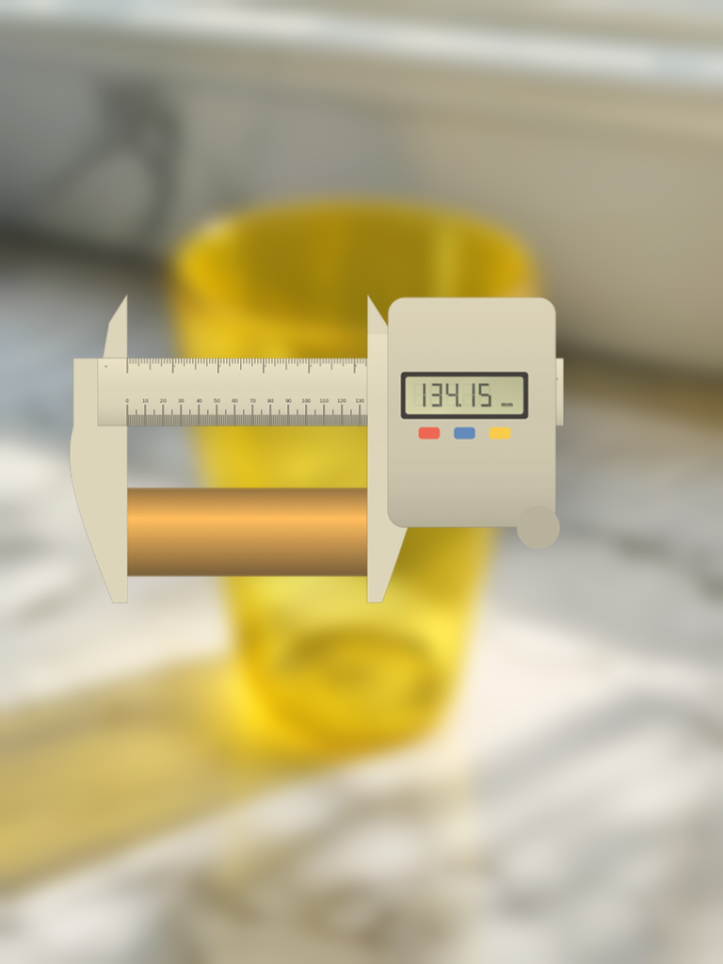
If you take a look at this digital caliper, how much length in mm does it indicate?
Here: 134.15 mm
